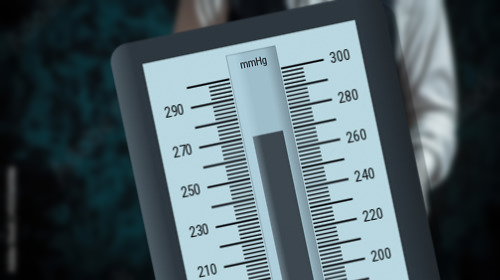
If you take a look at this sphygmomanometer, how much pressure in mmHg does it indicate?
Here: 270 mmHg
